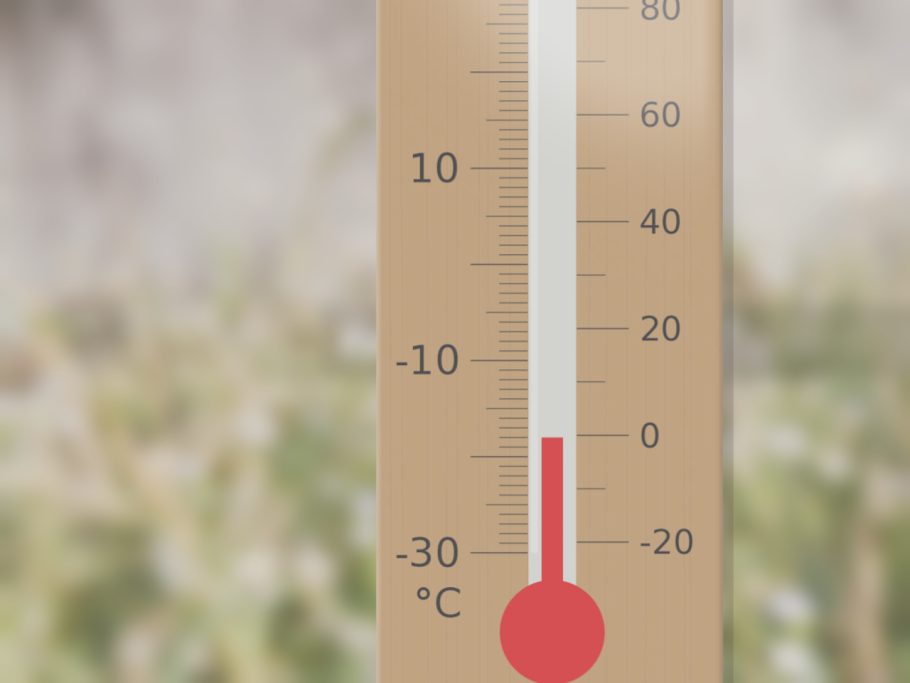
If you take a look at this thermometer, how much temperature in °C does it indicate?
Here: -18 °C
